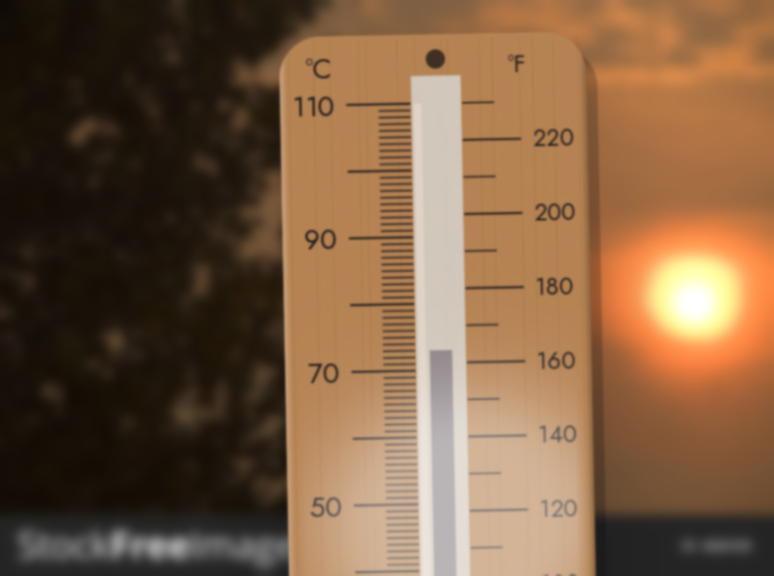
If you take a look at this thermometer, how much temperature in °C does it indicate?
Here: 73 °C
